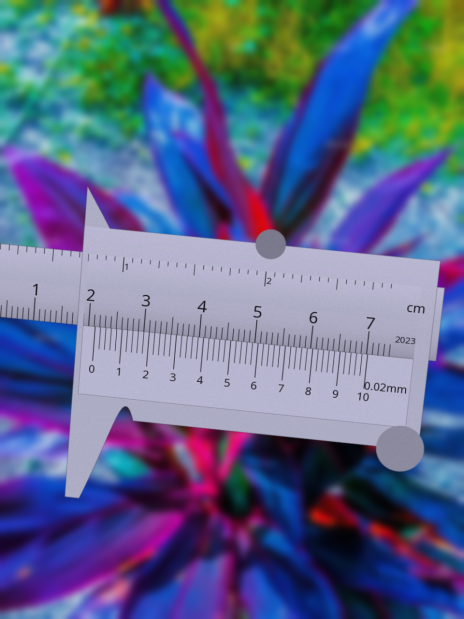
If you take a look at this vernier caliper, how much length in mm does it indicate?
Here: 21.2 mm
